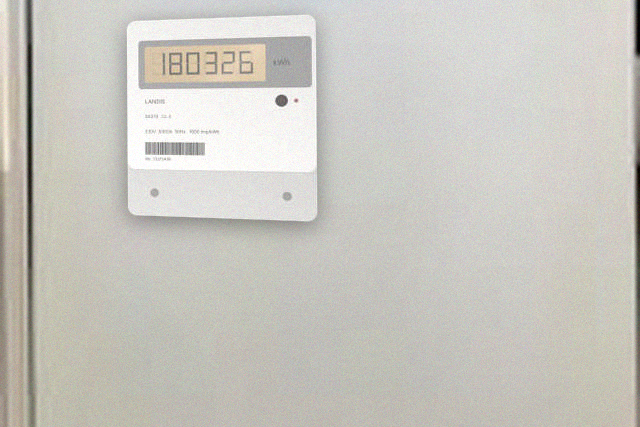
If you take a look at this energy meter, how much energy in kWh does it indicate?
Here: 180326 kWh
